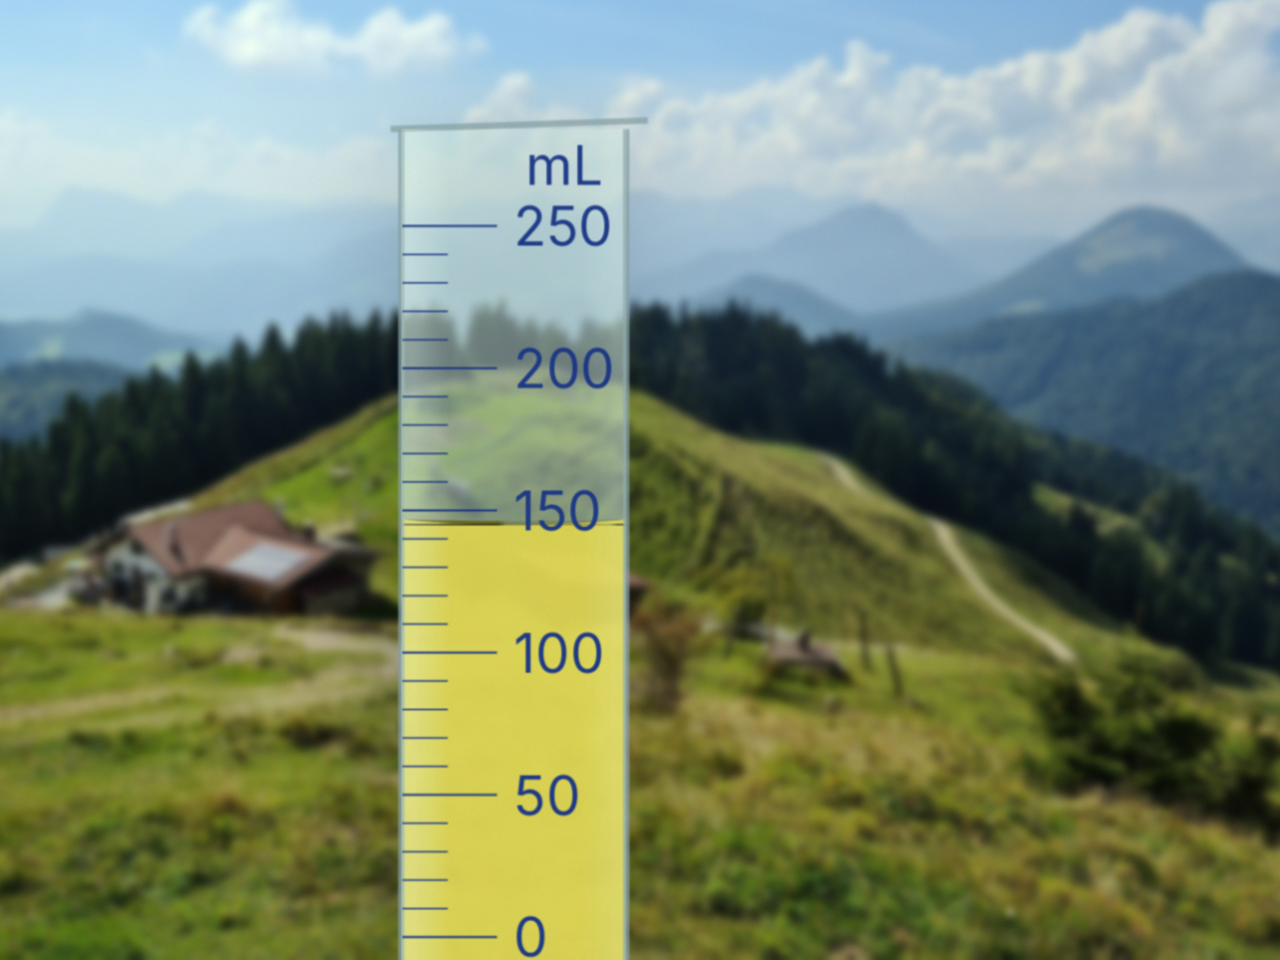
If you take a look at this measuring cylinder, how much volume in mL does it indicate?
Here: 145 mL
